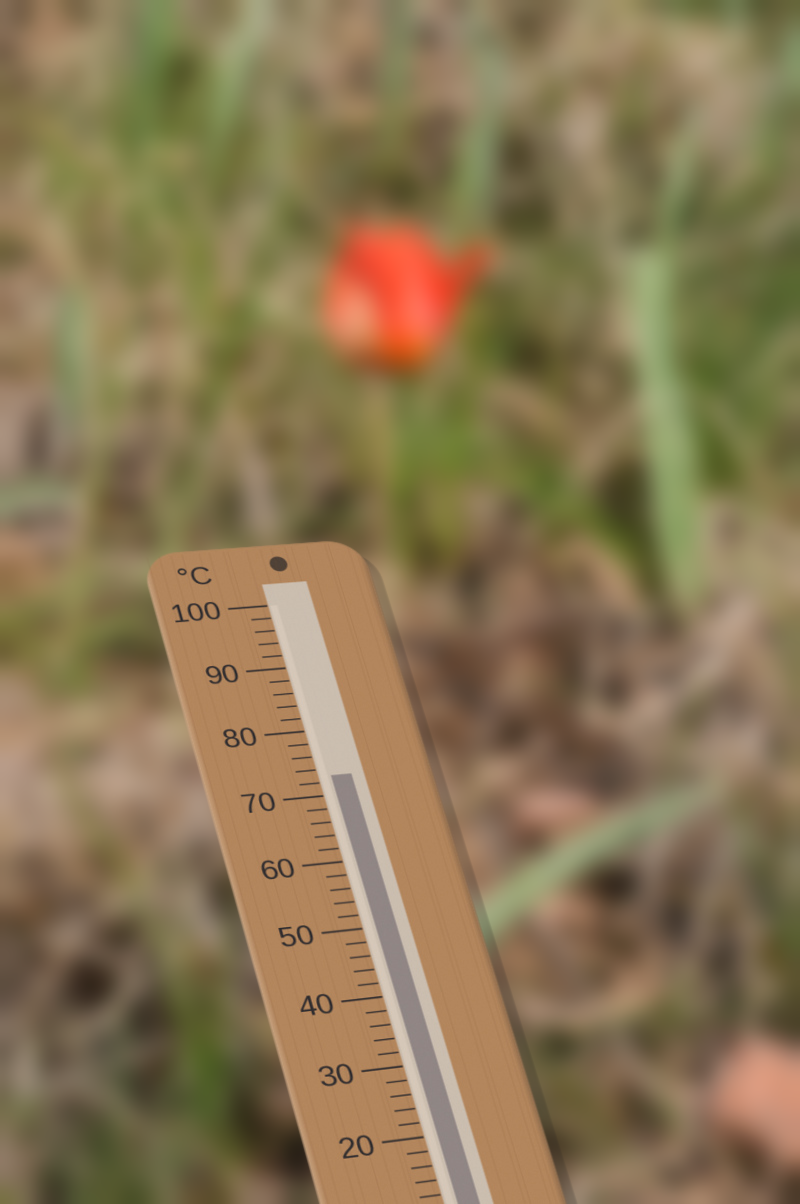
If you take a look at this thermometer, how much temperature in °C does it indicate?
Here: 73 °C
